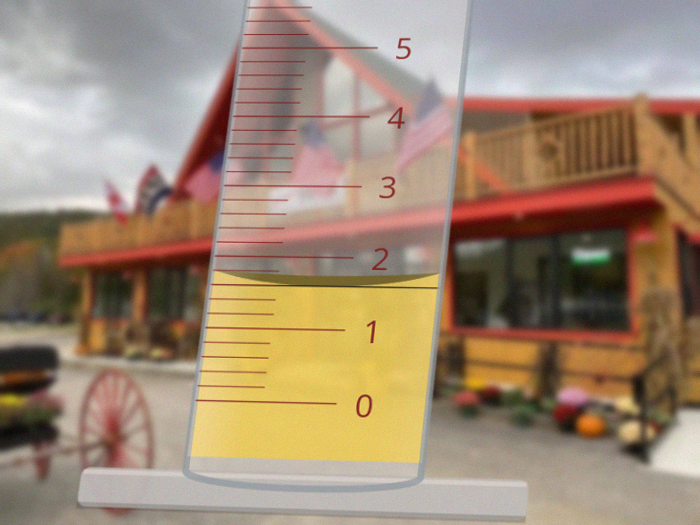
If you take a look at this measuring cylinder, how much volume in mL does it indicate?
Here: 1.6 mL
